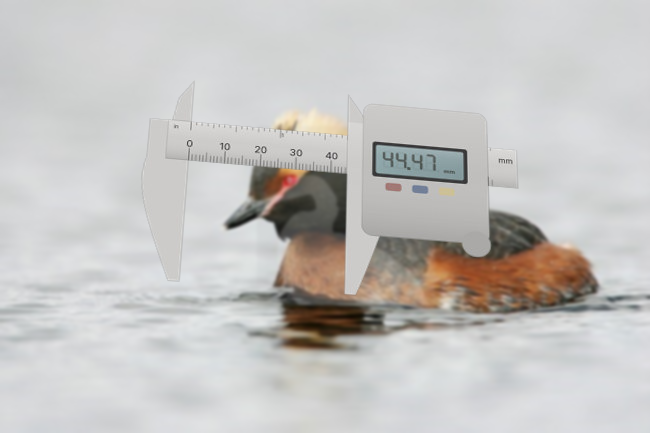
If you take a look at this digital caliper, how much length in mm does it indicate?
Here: 44.47 mm
